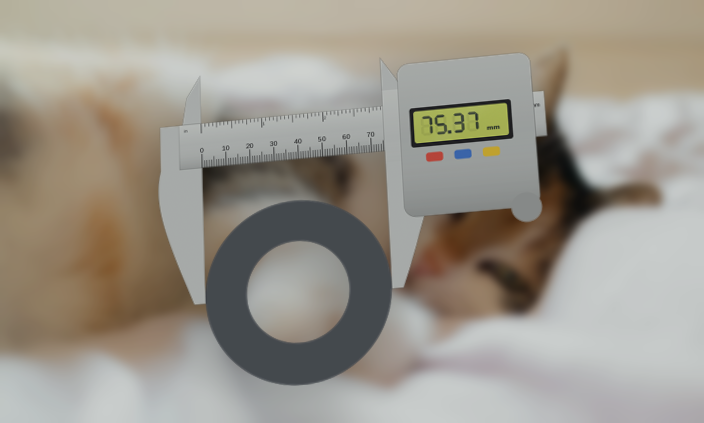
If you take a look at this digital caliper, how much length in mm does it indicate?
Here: 75.37 mm
